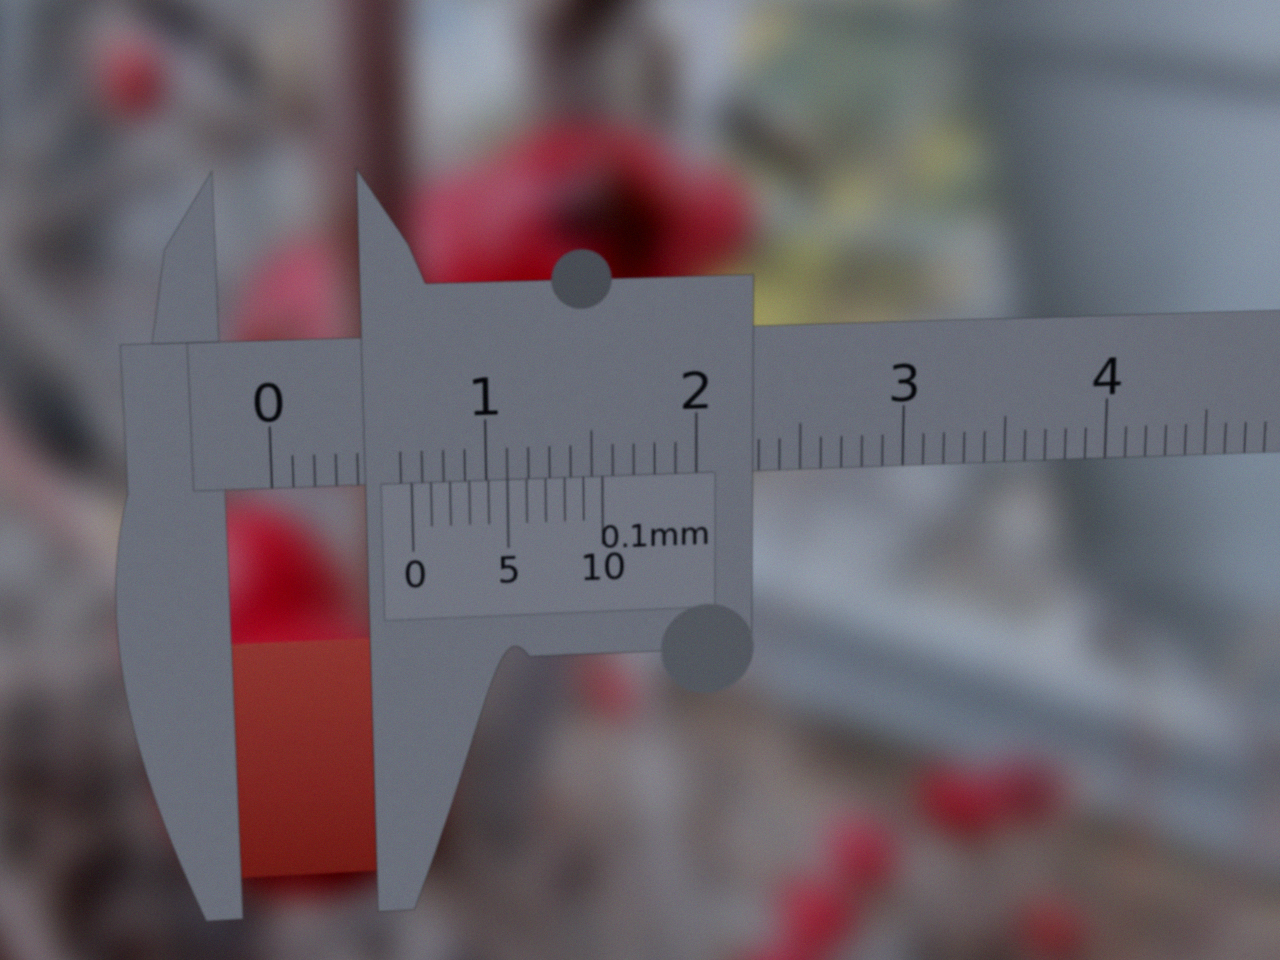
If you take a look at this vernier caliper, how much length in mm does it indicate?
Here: 6.5 mm
